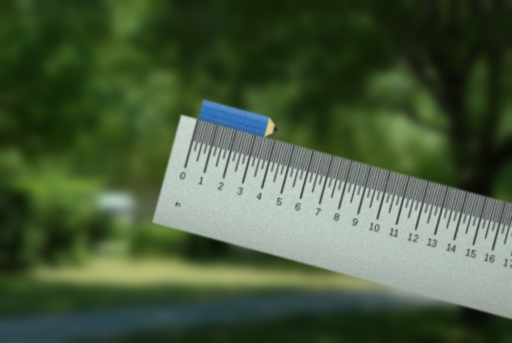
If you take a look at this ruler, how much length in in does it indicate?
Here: 4 in
